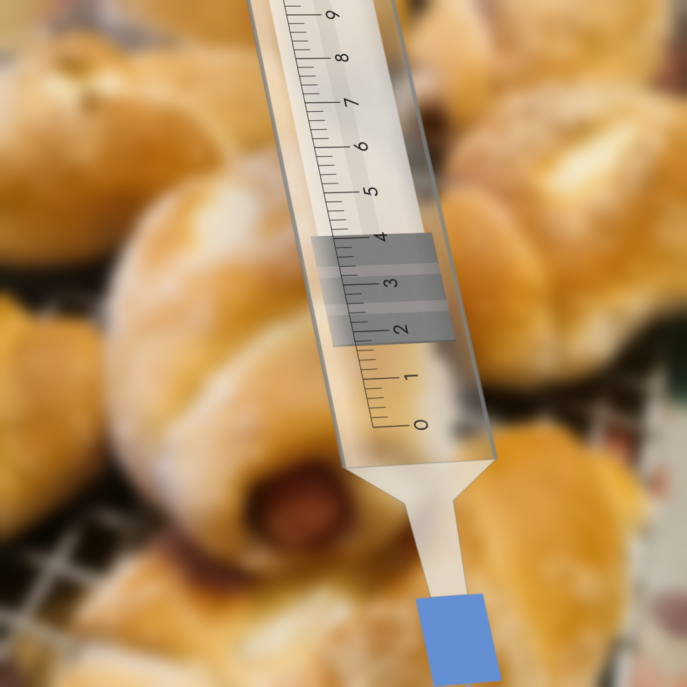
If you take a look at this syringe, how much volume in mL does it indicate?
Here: 1.7 mL
